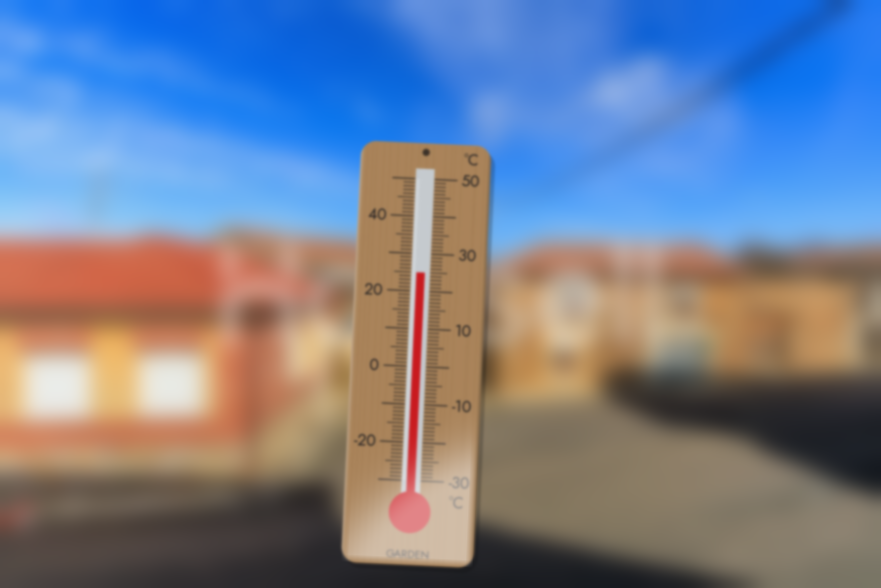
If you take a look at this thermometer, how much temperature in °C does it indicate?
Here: 25 °C
